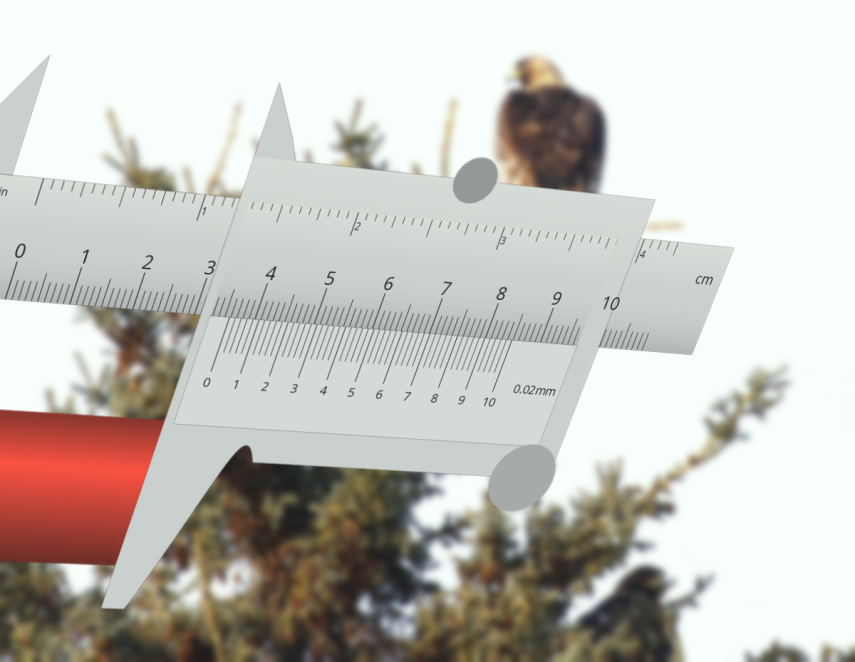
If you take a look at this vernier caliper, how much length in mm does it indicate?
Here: 35.8 mm
